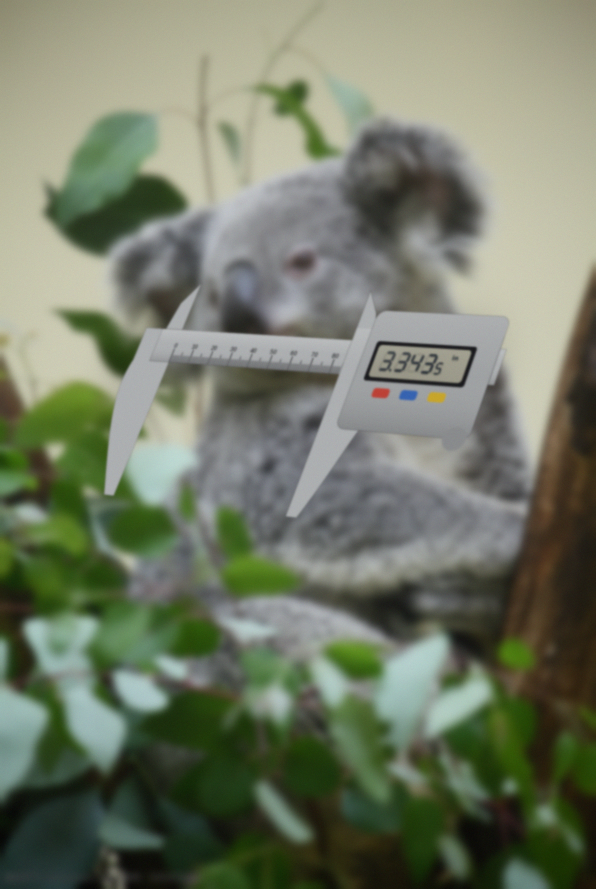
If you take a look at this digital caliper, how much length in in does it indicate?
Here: 3.3435 in
